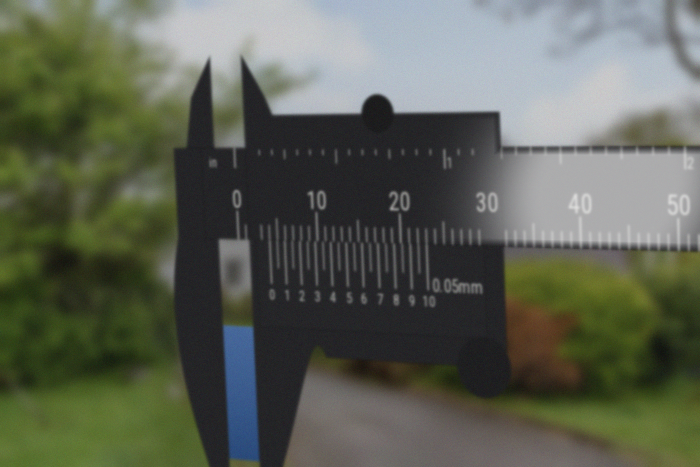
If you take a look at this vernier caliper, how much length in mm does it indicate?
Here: 4.0 mm
